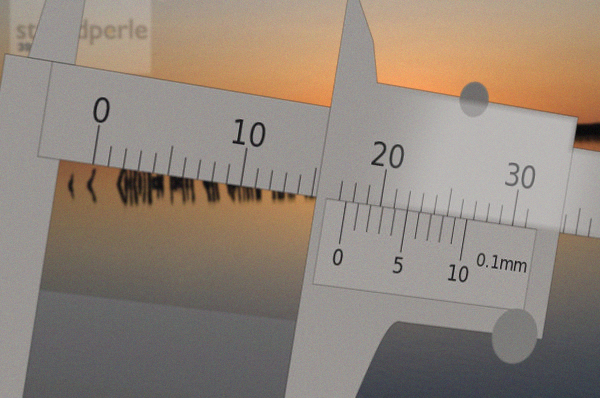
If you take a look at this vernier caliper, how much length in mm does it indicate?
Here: 17.5 mm
